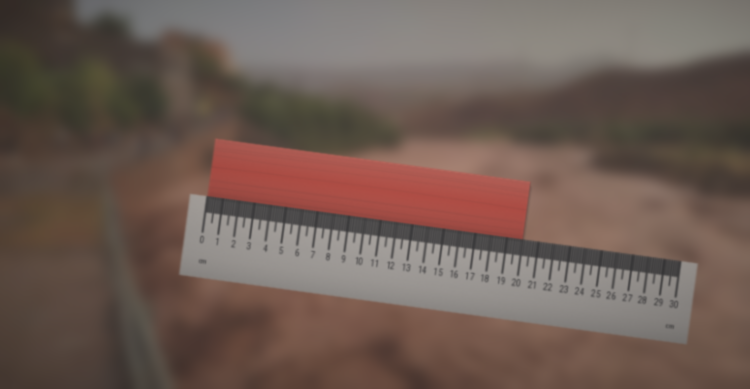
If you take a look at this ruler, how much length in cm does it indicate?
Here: 20 cm
